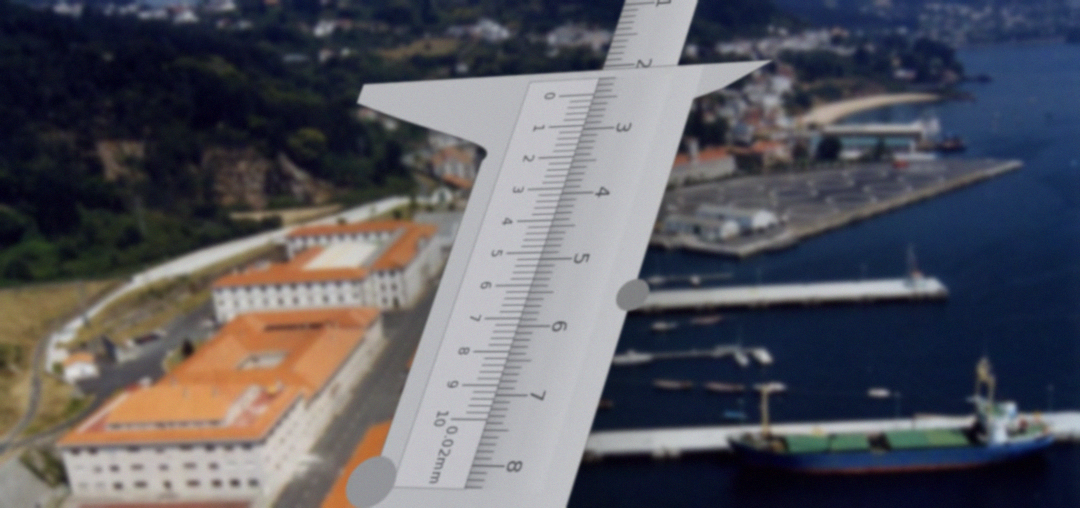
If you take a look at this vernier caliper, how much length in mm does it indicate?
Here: 24.5 mm
